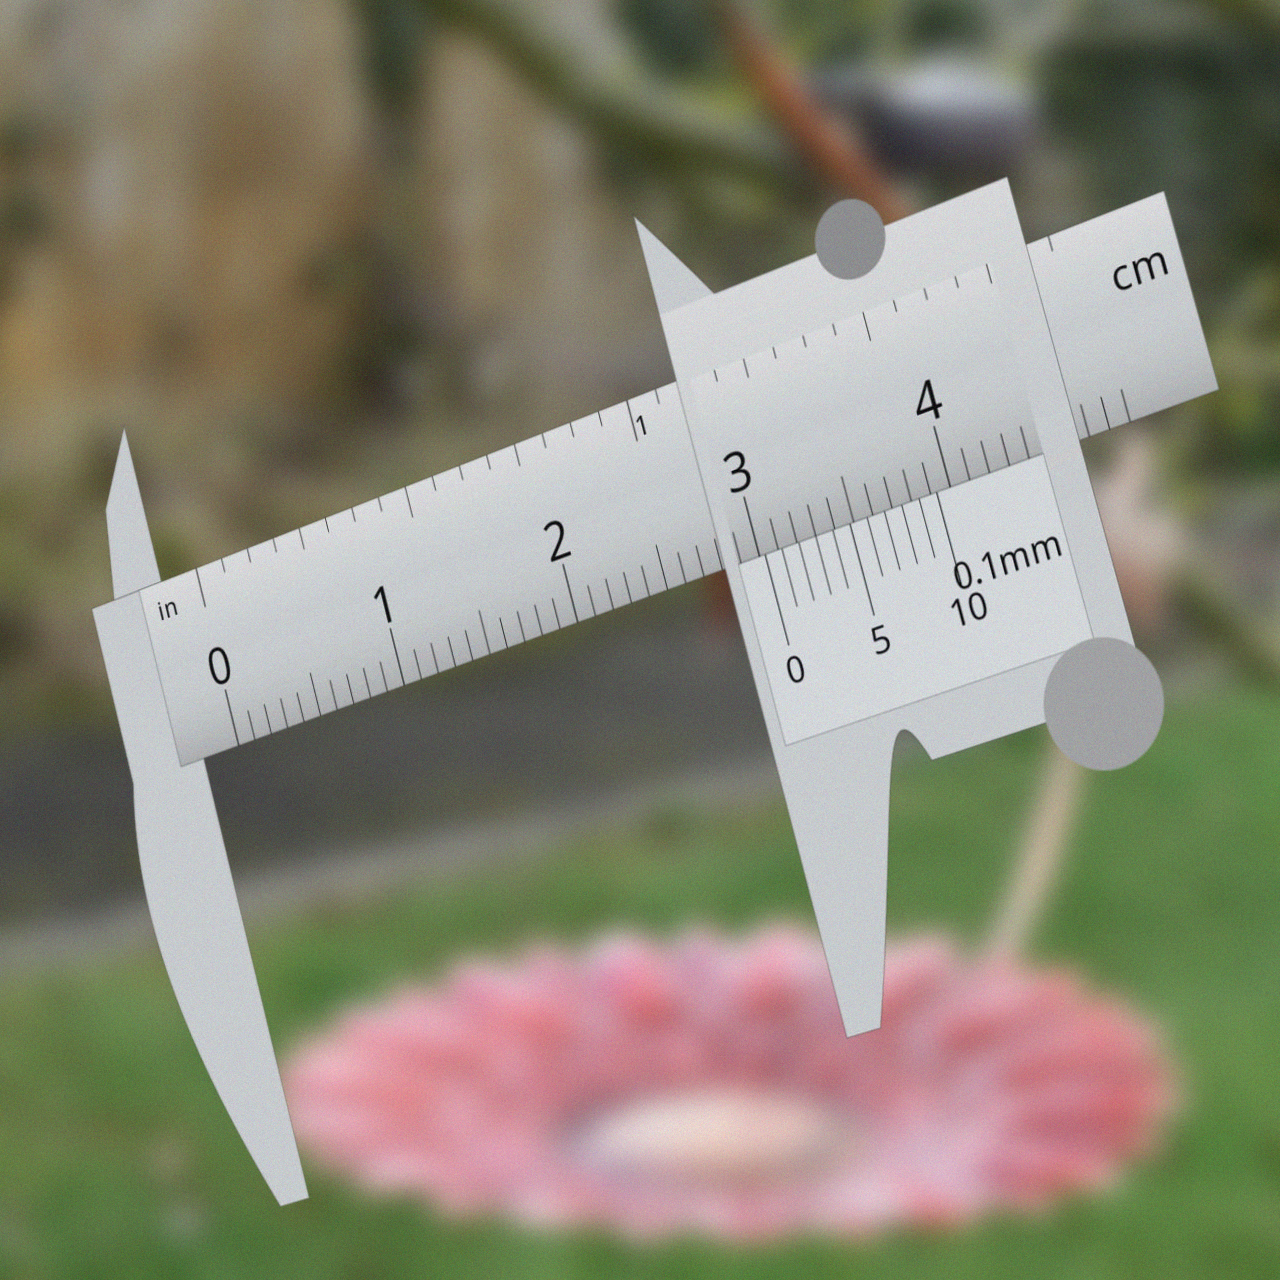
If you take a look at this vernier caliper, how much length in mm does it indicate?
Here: 30.3 mm
